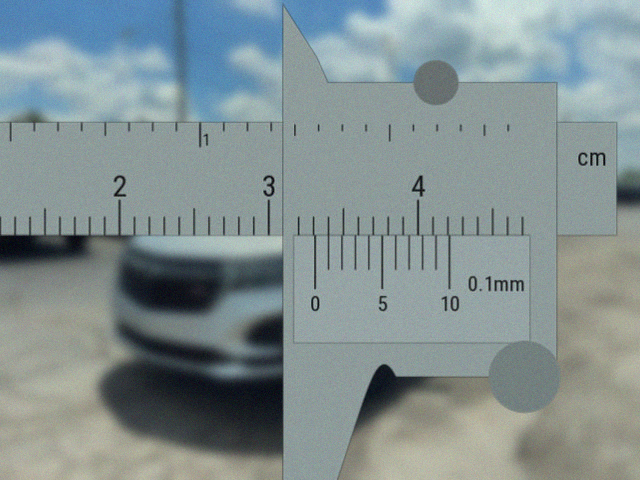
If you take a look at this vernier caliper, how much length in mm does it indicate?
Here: 33.1 mm
